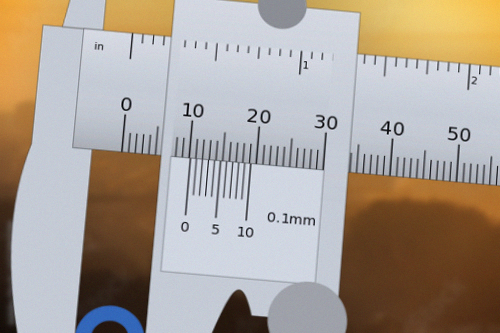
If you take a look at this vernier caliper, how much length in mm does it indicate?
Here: 10.2 mm
